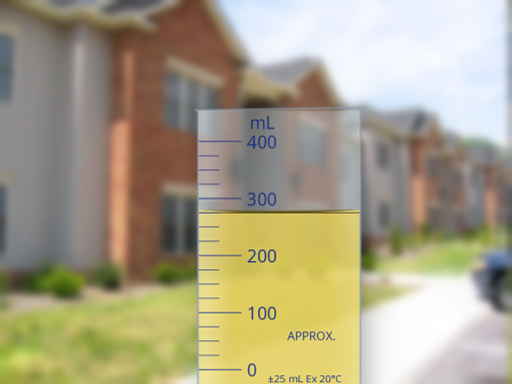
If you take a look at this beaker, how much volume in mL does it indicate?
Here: 275 mL
